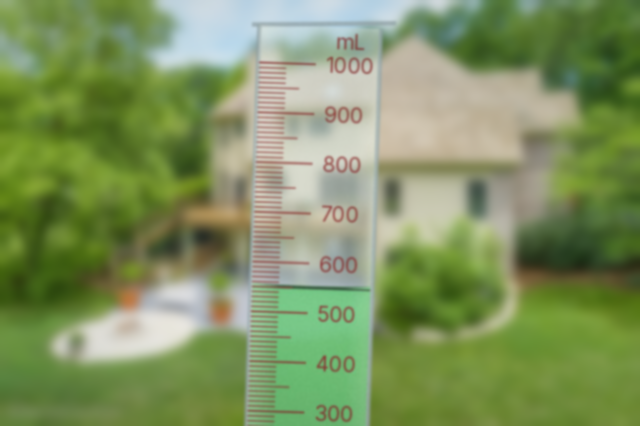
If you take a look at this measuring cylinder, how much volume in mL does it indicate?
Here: 550 mL
